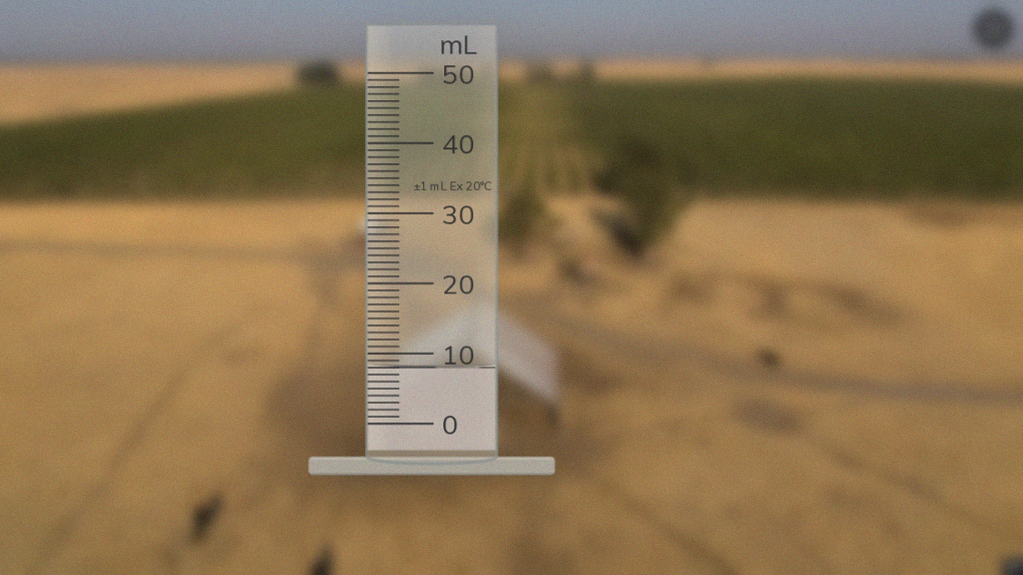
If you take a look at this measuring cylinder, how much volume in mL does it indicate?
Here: 8 mL
